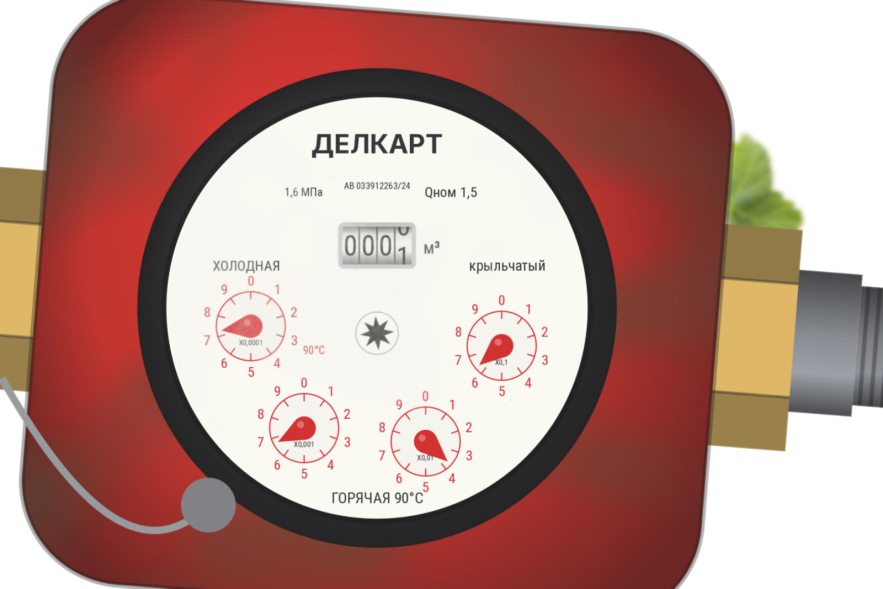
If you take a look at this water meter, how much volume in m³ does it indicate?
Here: 0.6367 m³
